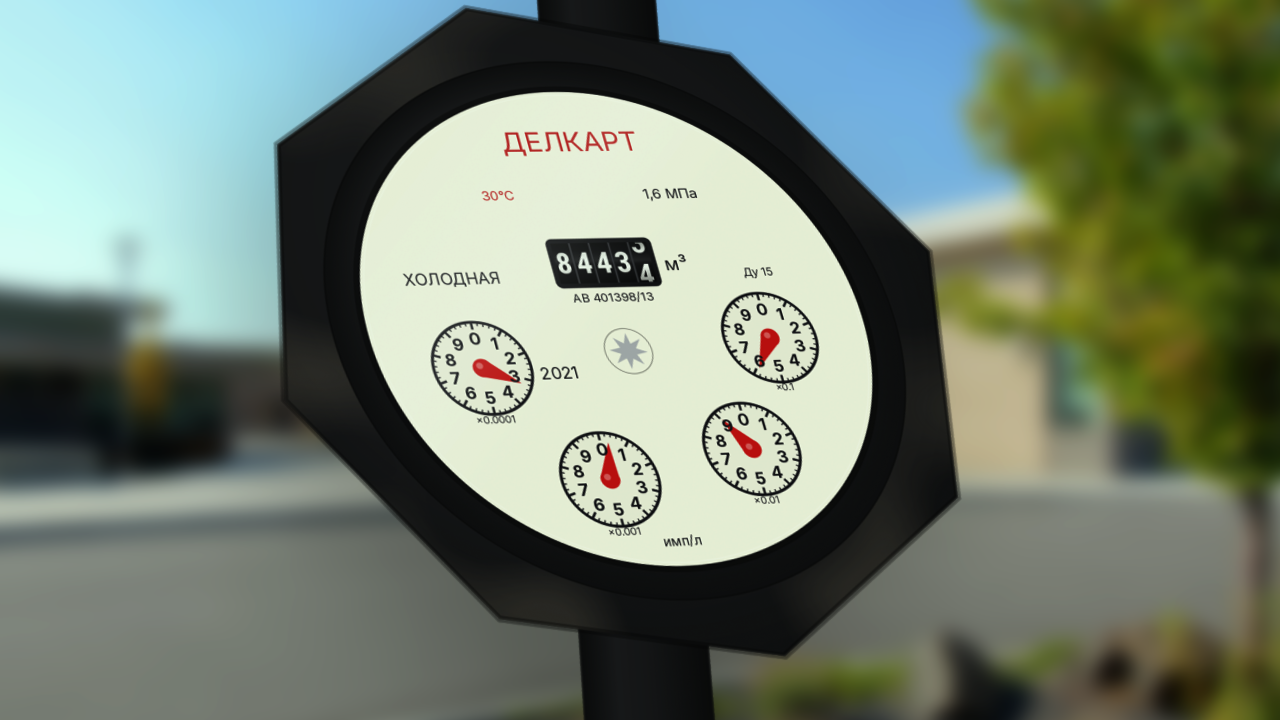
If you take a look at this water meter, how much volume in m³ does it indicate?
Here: 84433.5903 m³
